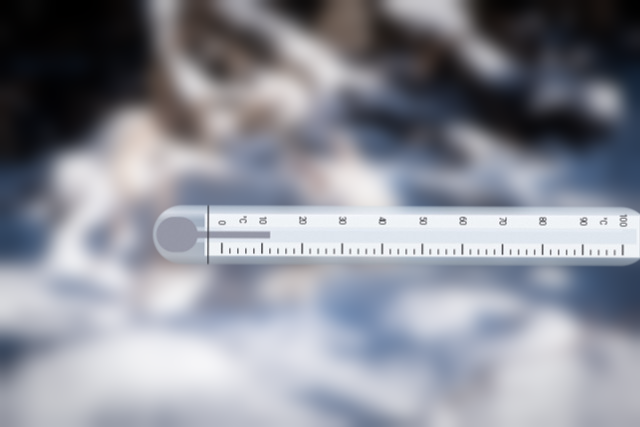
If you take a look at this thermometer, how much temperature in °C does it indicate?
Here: 12 °C
